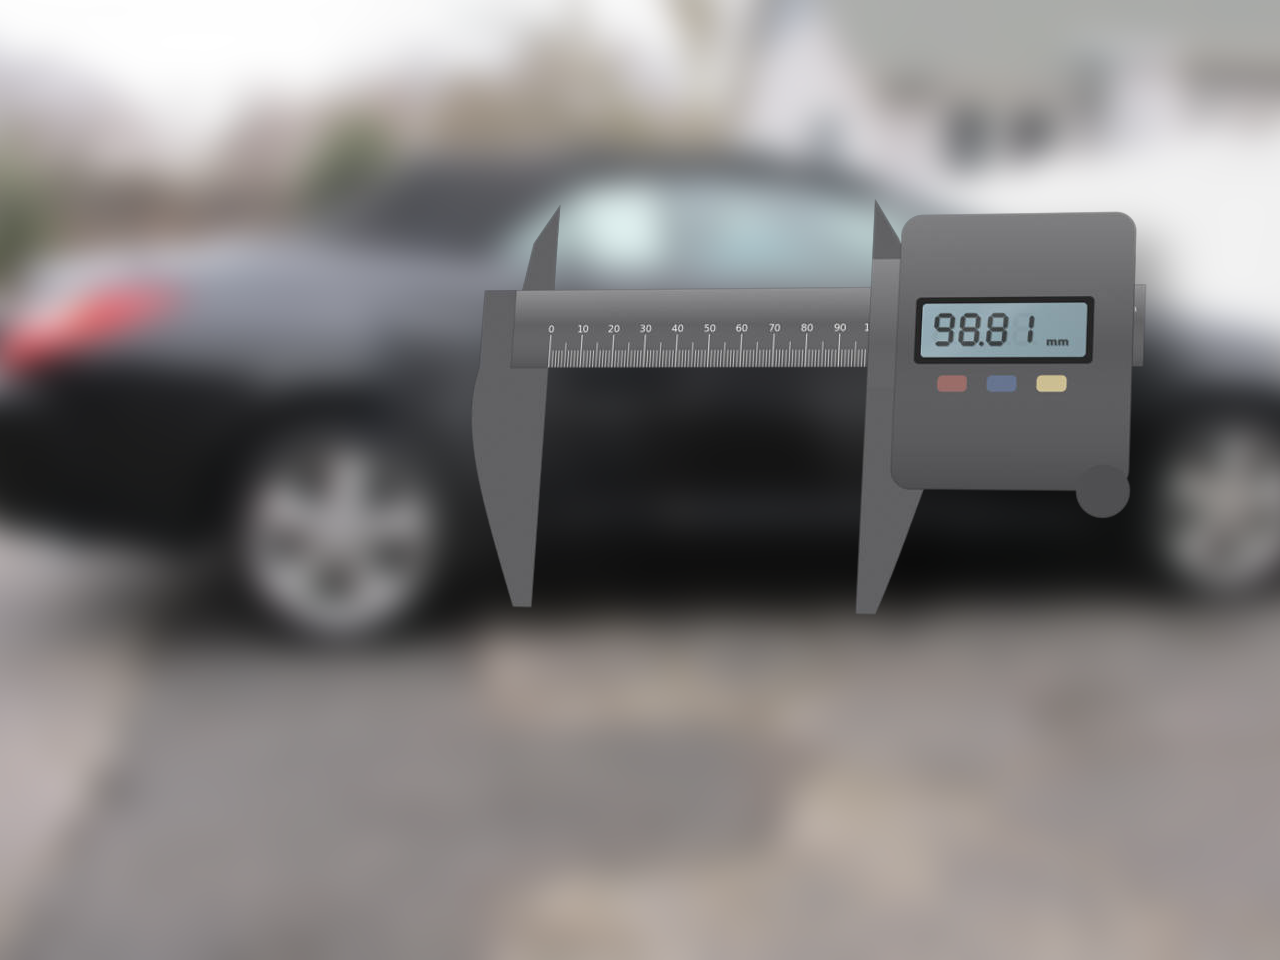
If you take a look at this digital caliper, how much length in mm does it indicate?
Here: 98.81 mm
